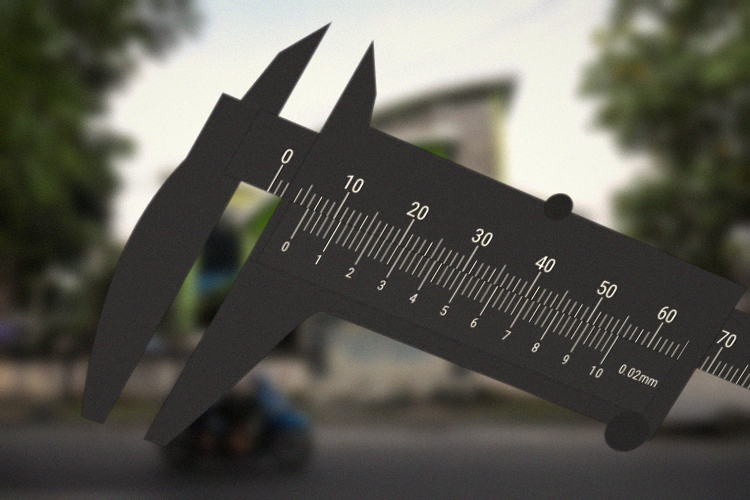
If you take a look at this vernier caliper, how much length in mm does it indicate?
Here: 6.2 mm
